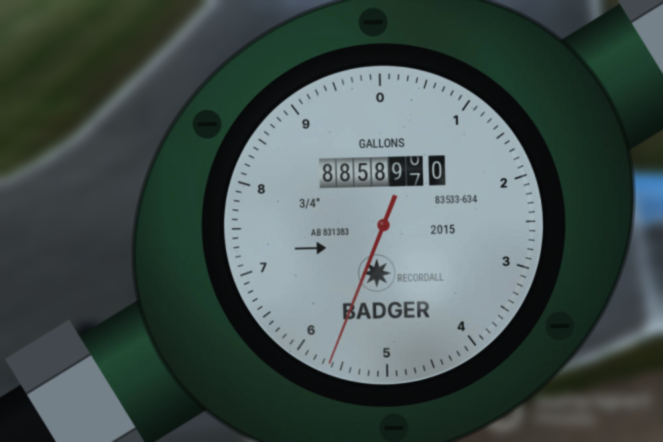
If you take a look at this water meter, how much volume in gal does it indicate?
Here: 8858965.6 gal
